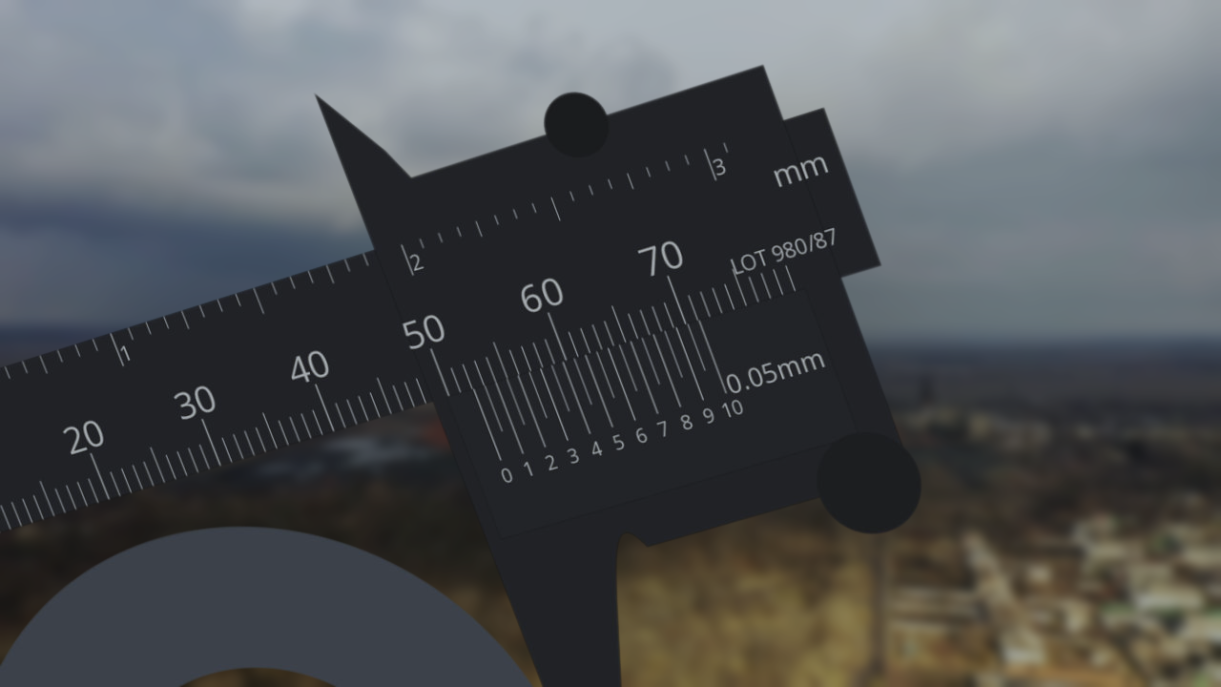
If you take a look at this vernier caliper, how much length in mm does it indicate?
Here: 52.1 mm
